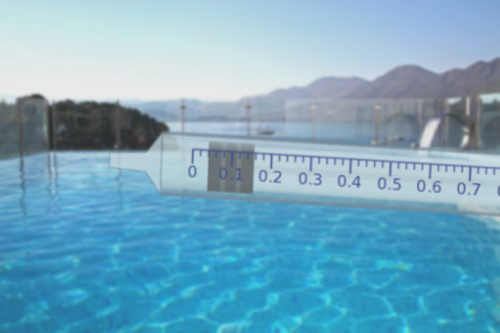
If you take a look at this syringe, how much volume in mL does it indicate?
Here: 0.04 mL
